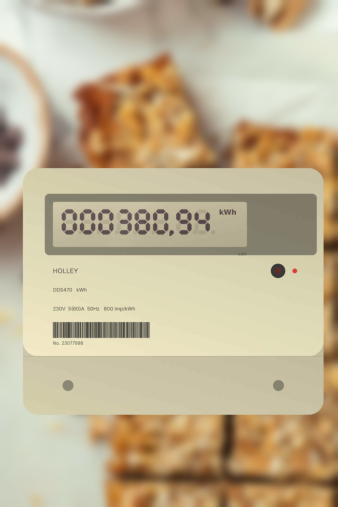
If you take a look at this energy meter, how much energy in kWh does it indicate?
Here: 380.94 kWh
